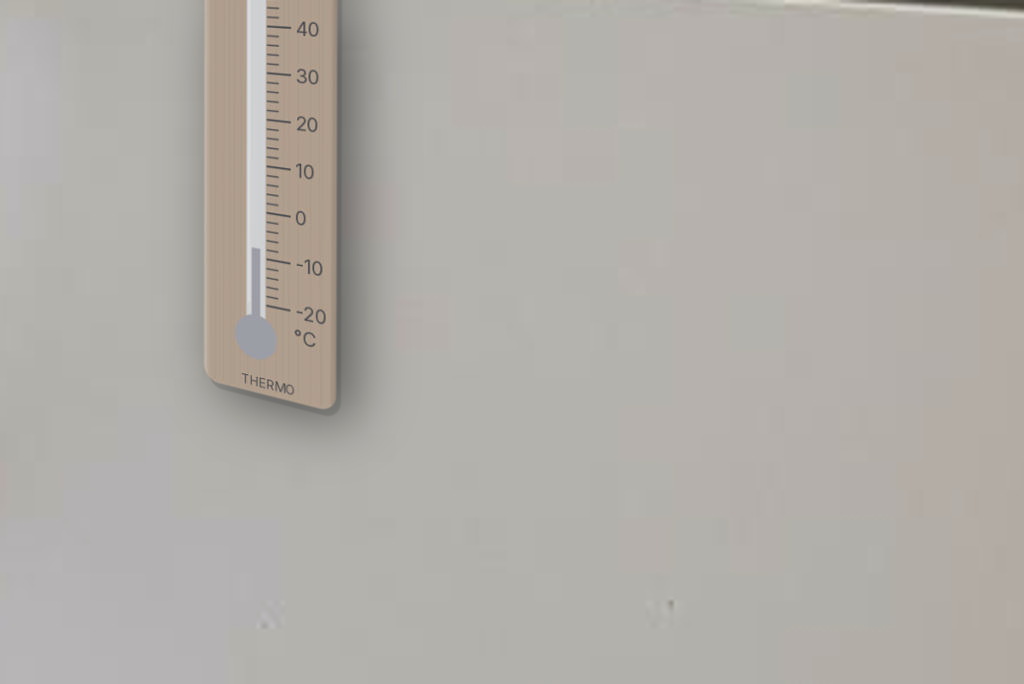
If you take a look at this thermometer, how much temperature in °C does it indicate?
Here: -8 °C
